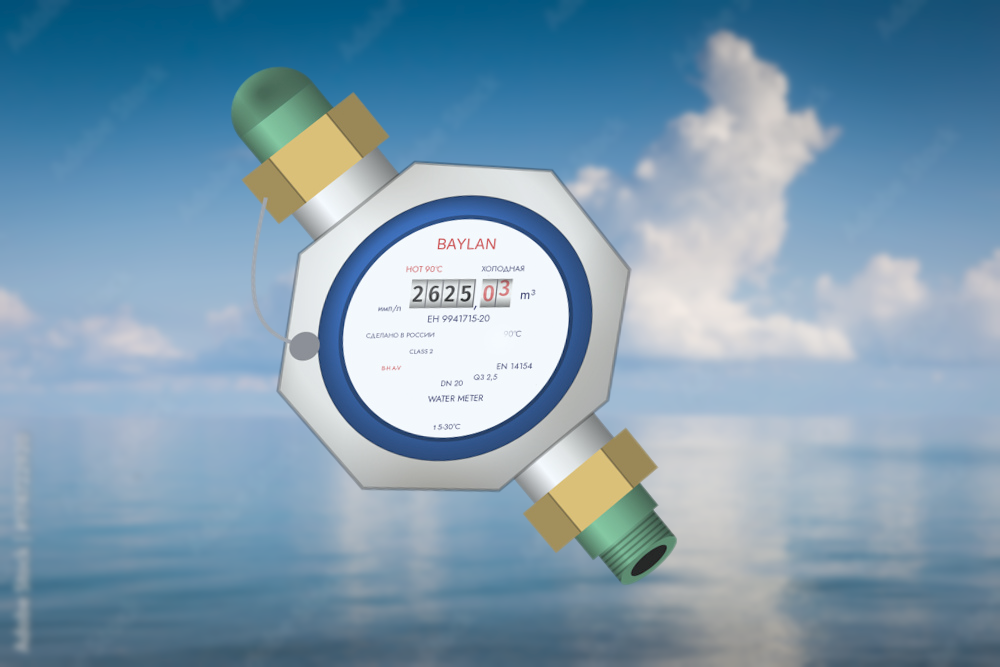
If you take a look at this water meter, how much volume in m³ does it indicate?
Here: 2625.03 m³
